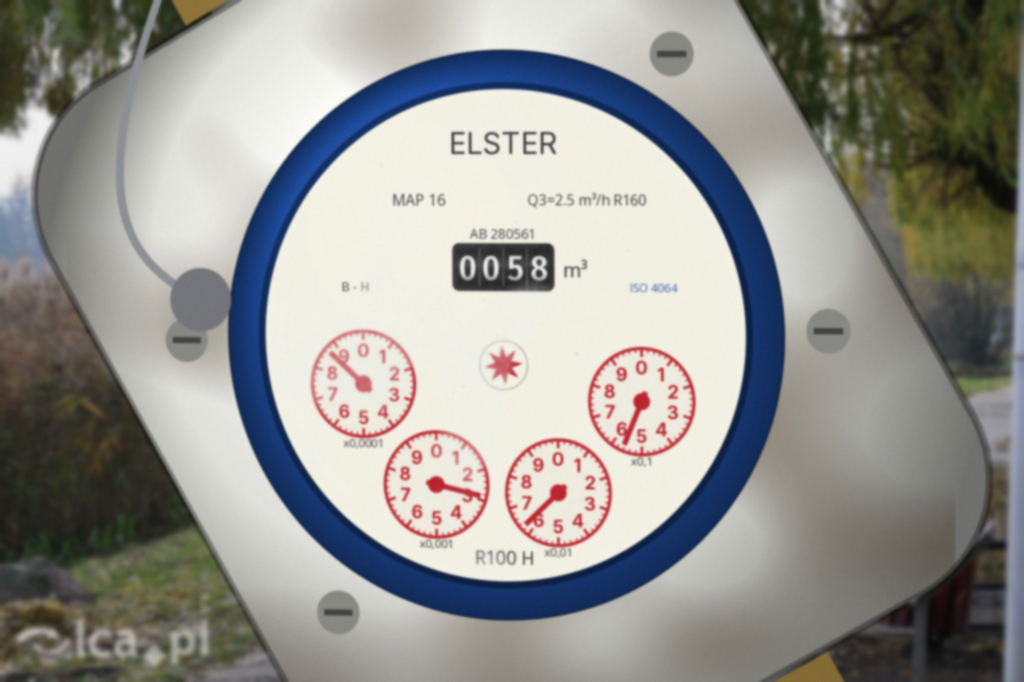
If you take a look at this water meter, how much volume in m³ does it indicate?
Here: 58.5628 m³
